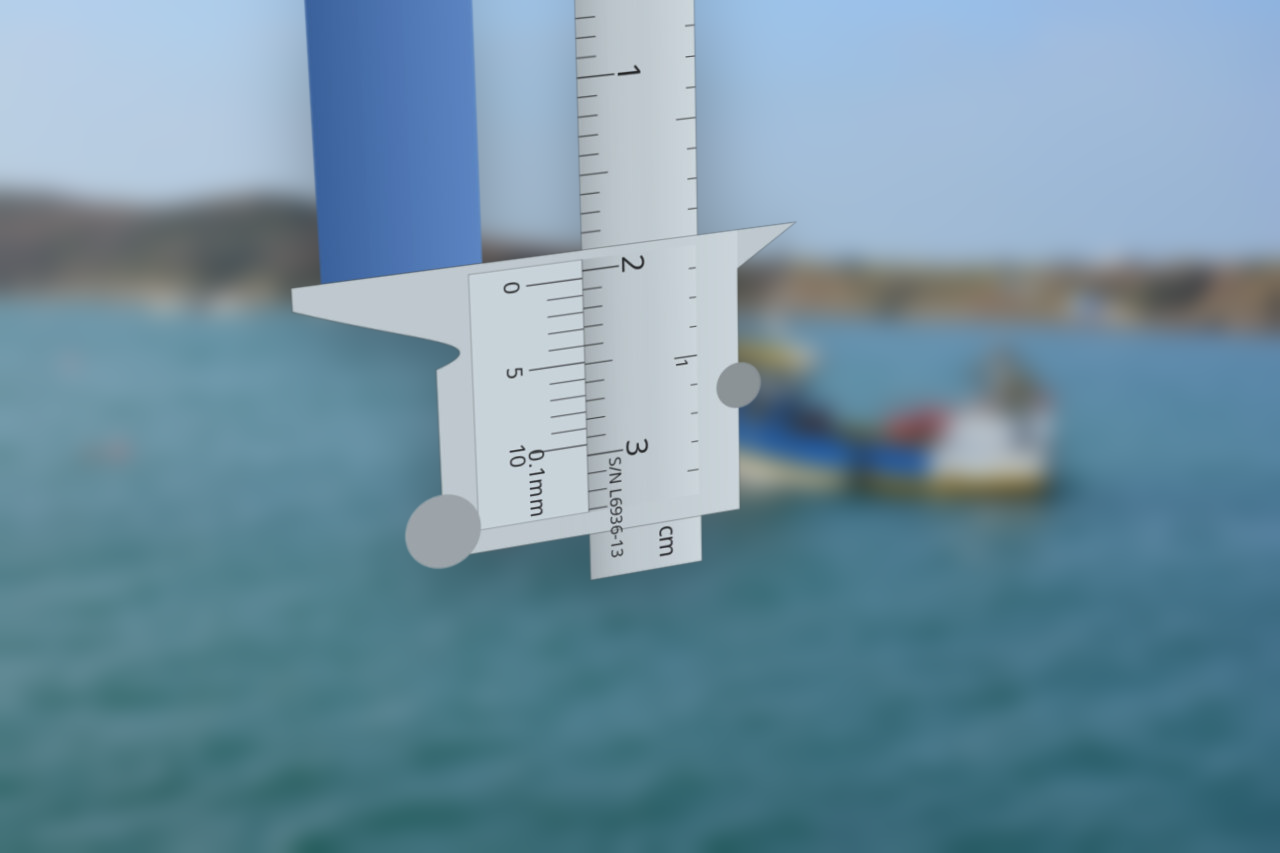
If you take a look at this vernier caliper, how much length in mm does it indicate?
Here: 20.4 mm
